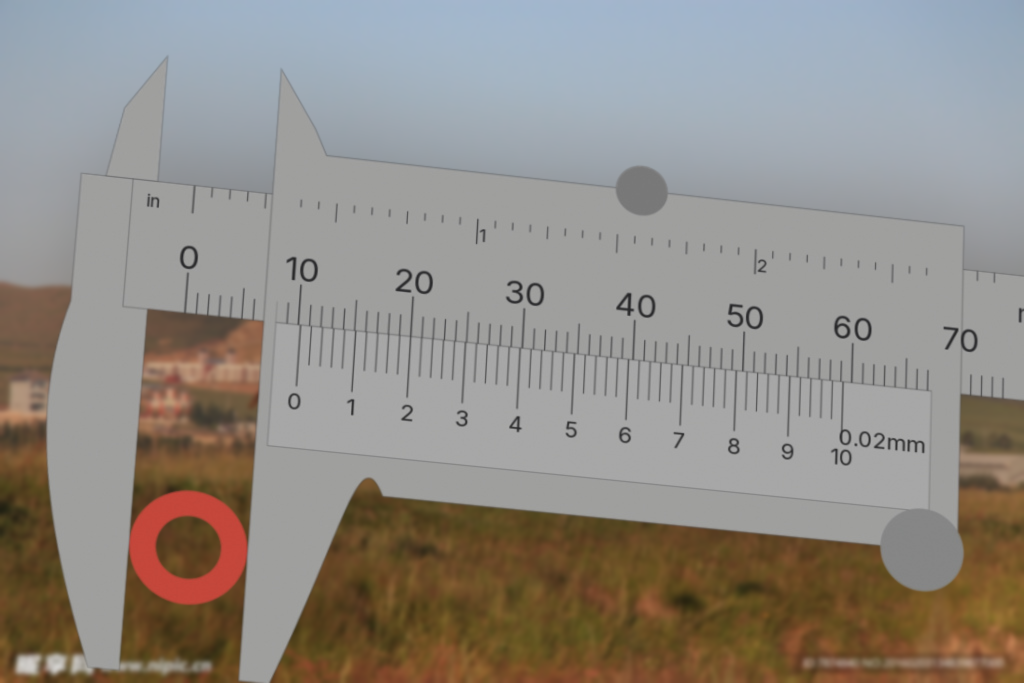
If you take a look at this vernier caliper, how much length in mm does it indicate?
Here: 10.2 mm
